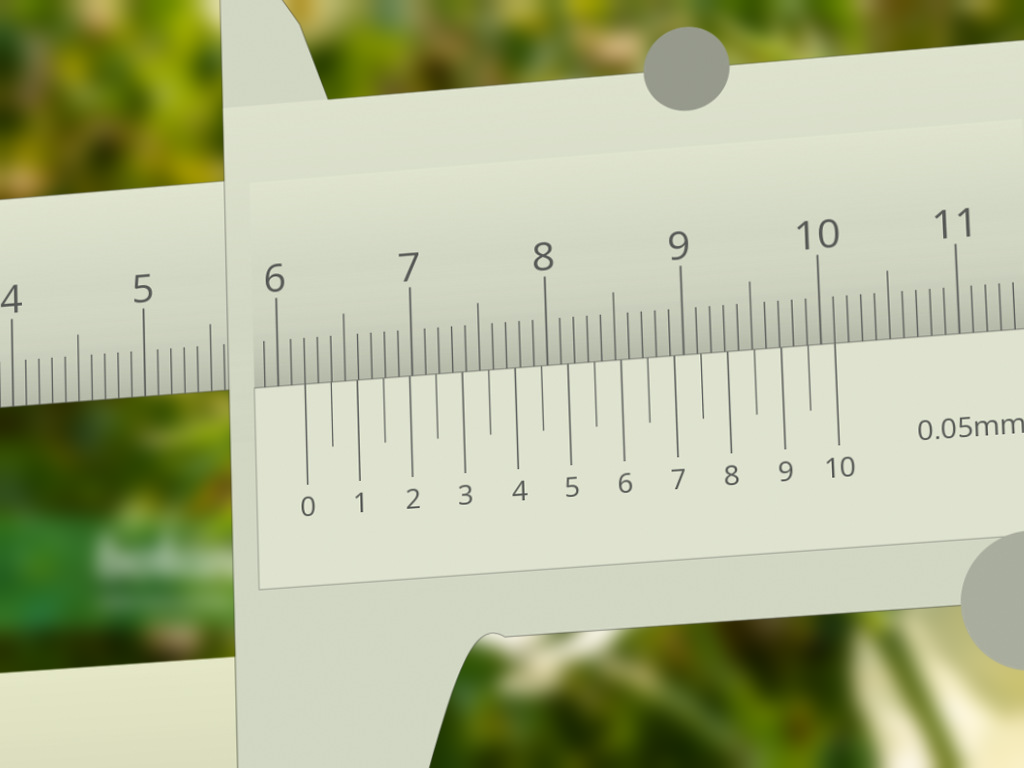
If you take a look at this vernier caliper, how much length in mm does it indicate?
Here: 62.0 mm
